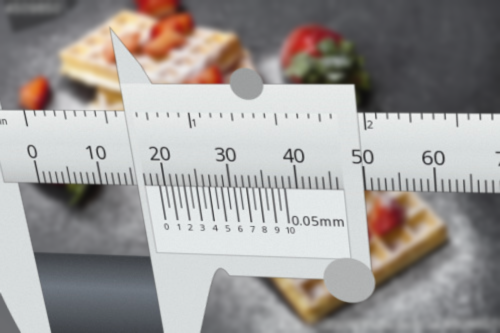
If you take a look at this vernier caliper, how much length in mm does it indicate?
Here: 19.2 mm
